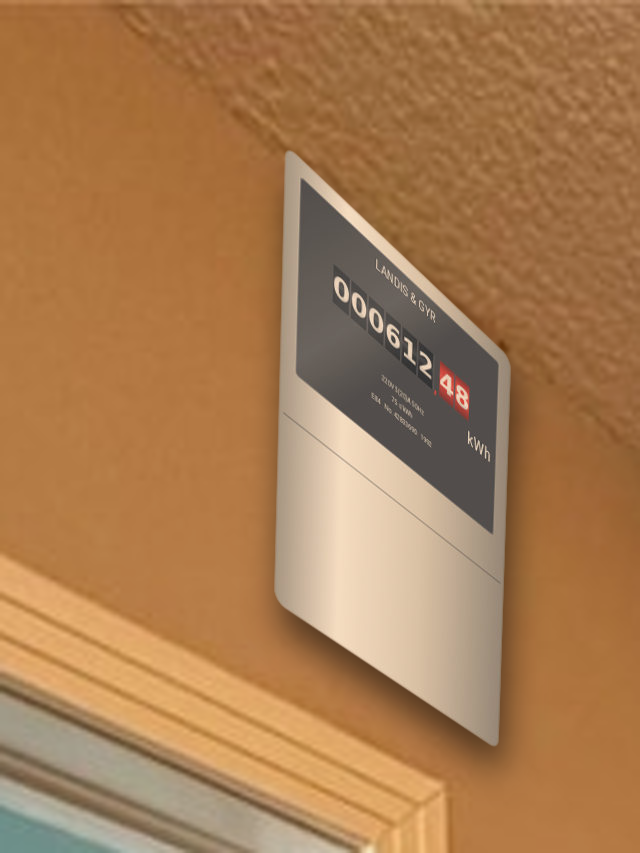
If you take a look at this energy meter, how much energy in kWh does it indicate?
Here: 612.48 kWh
